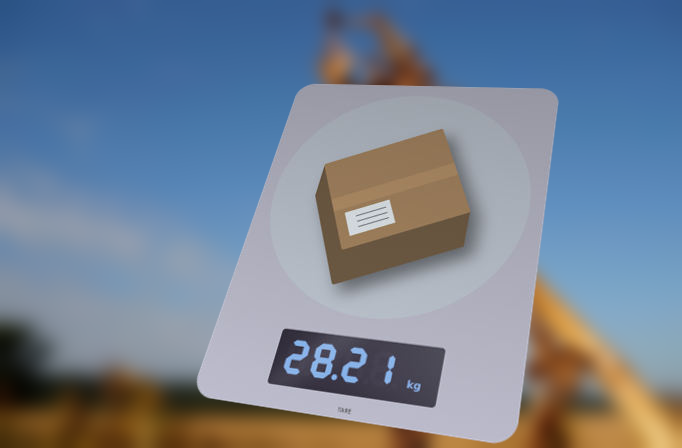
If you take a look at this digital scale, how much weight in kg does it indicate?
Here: 28.21 kg
